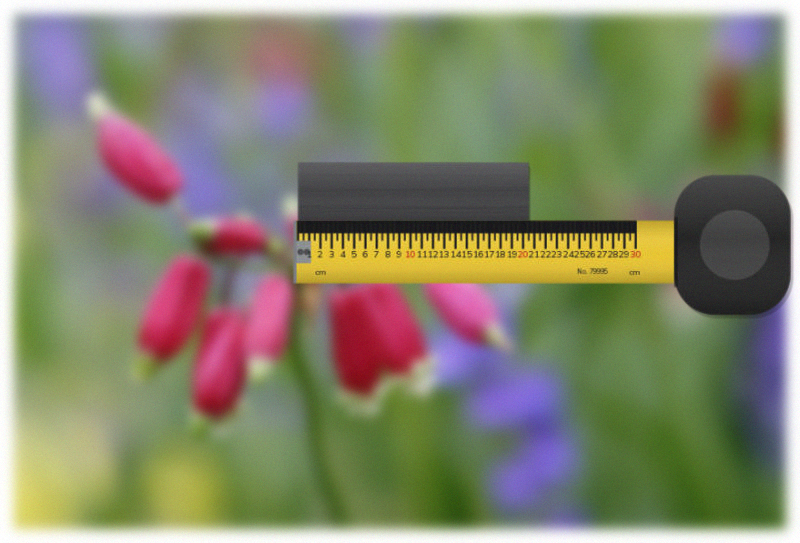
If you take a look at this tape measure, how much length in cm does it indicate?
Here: 20.5 cm
